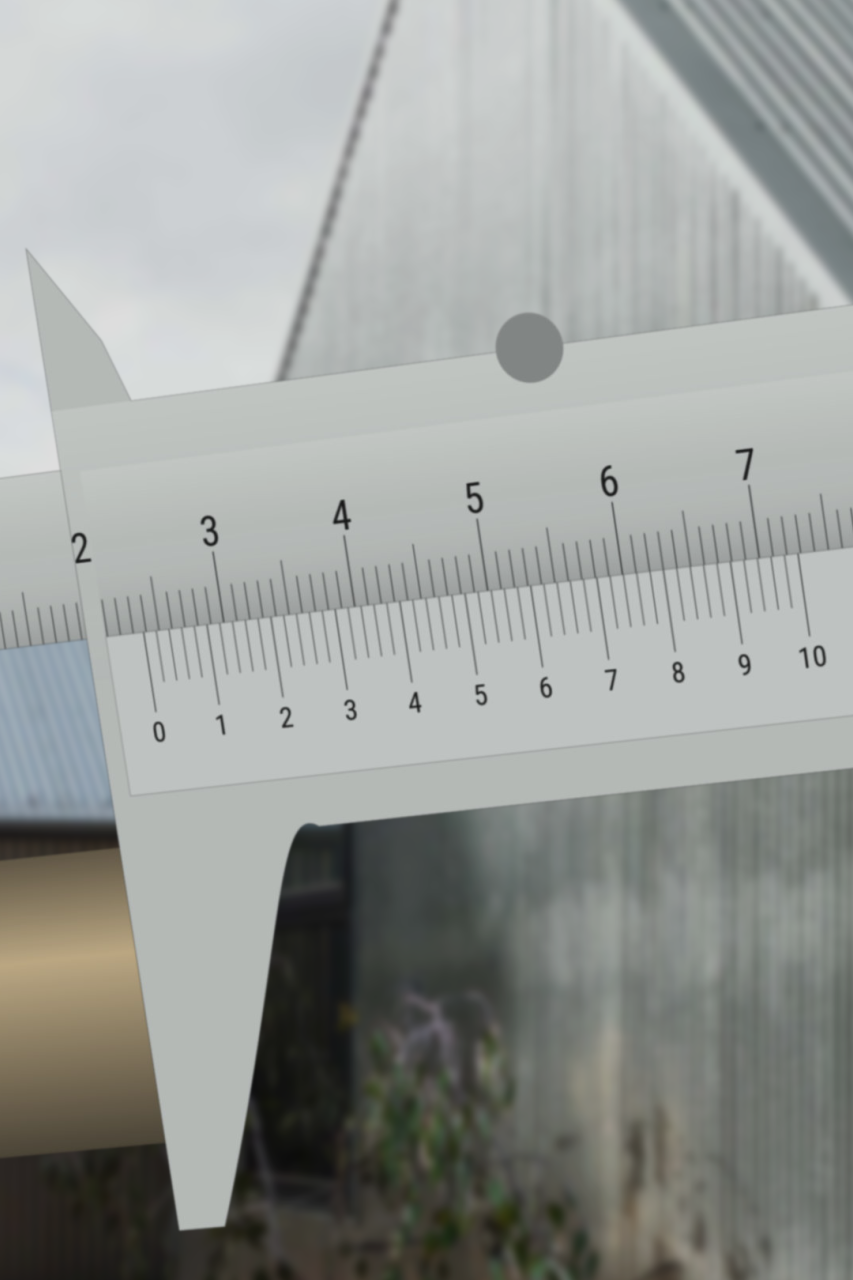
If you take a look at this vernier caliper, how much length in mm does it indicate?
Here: 23.8 mm
